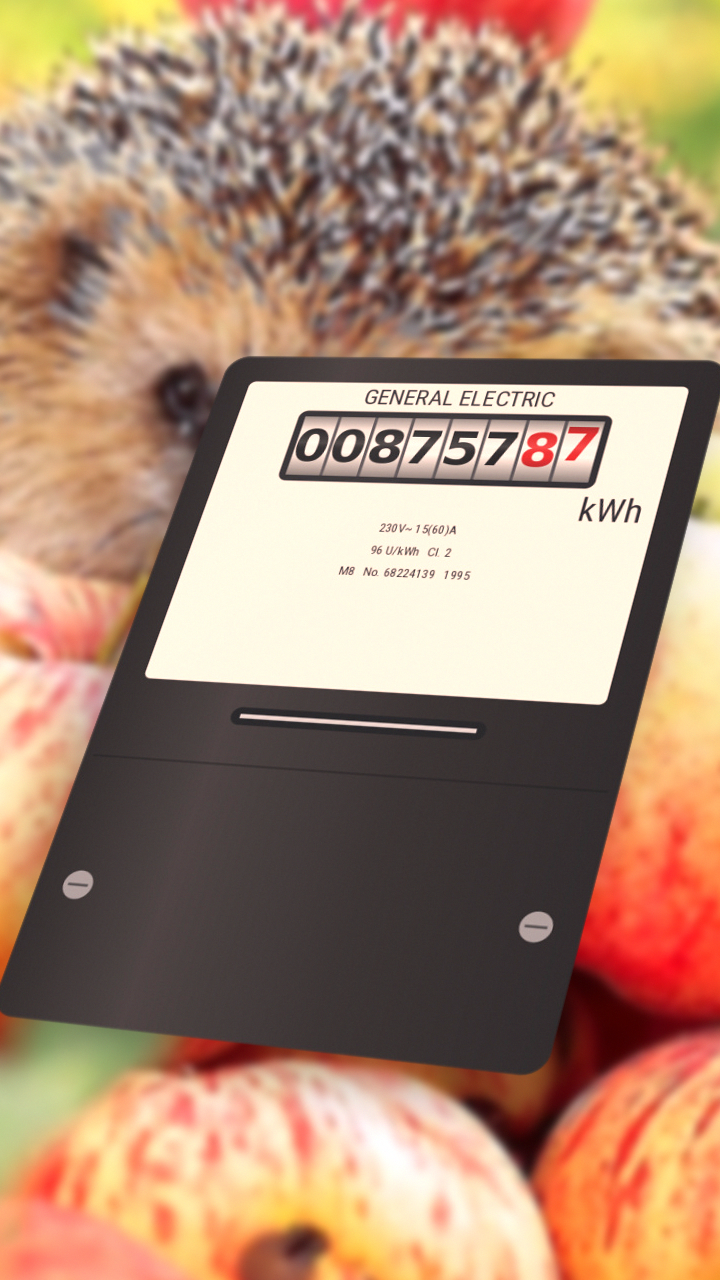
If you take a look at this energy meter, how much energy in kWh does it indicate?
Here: 8757.87 kWh
